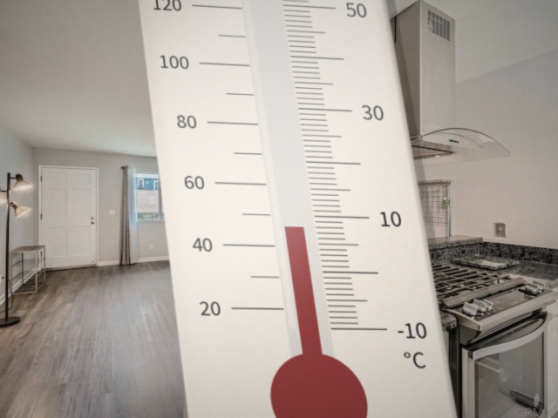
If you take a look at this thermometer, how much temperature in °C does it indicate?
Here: 8 °C
